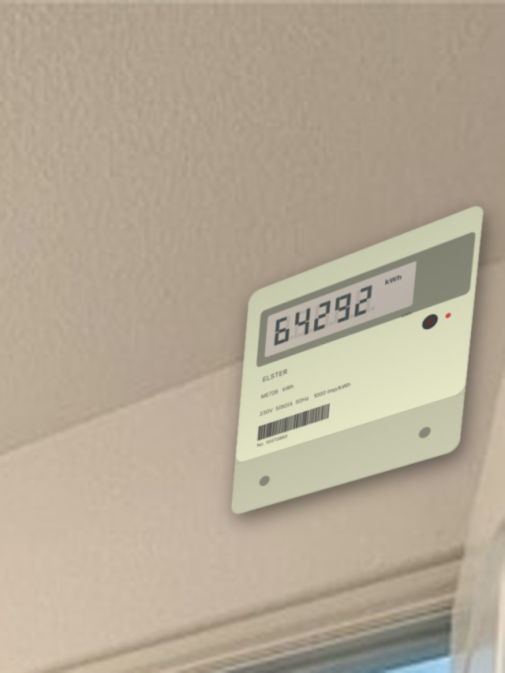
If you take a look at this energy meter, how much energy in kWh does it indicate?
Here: 64292 kWh
